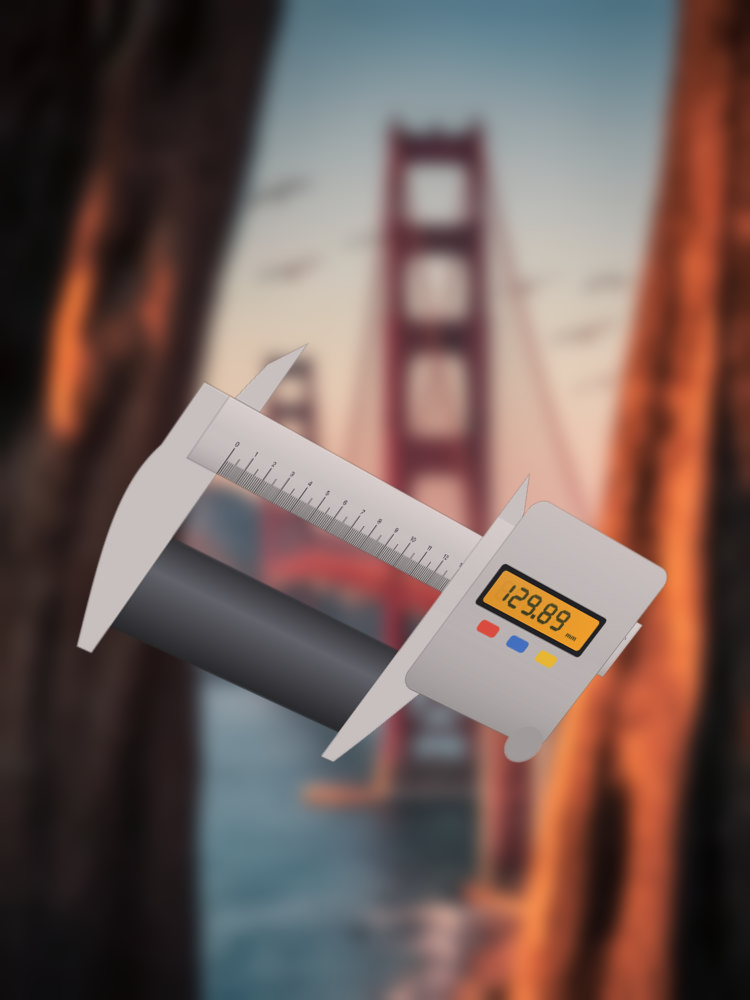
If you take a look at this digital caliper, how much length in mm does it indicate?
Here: 129.89 mm
